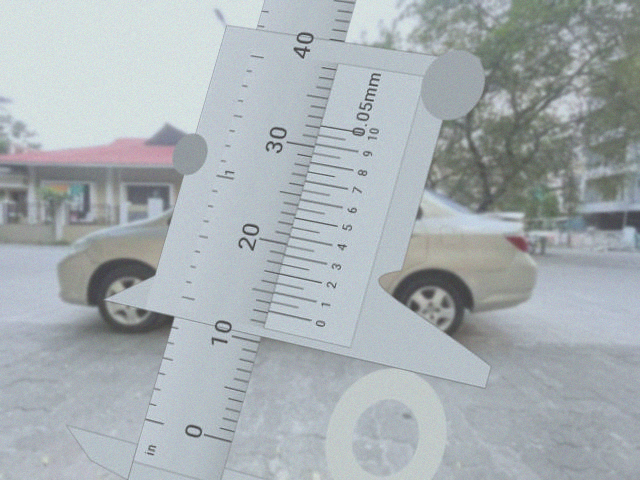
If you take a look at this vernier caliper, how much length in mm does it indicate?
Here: 13.2 mm
